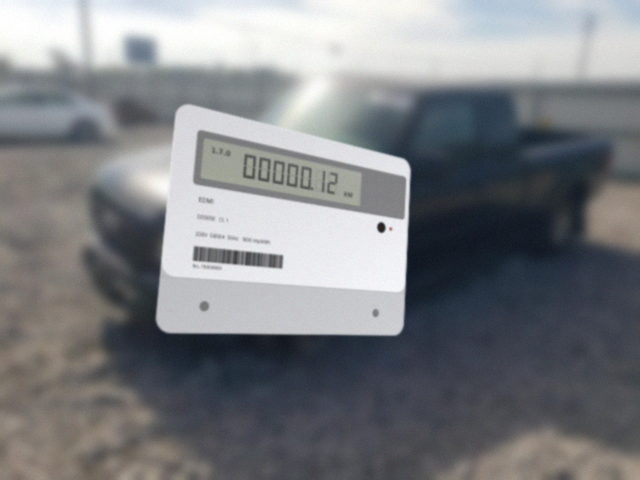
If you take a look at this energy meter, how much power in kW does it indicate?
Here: 0.12 kW
